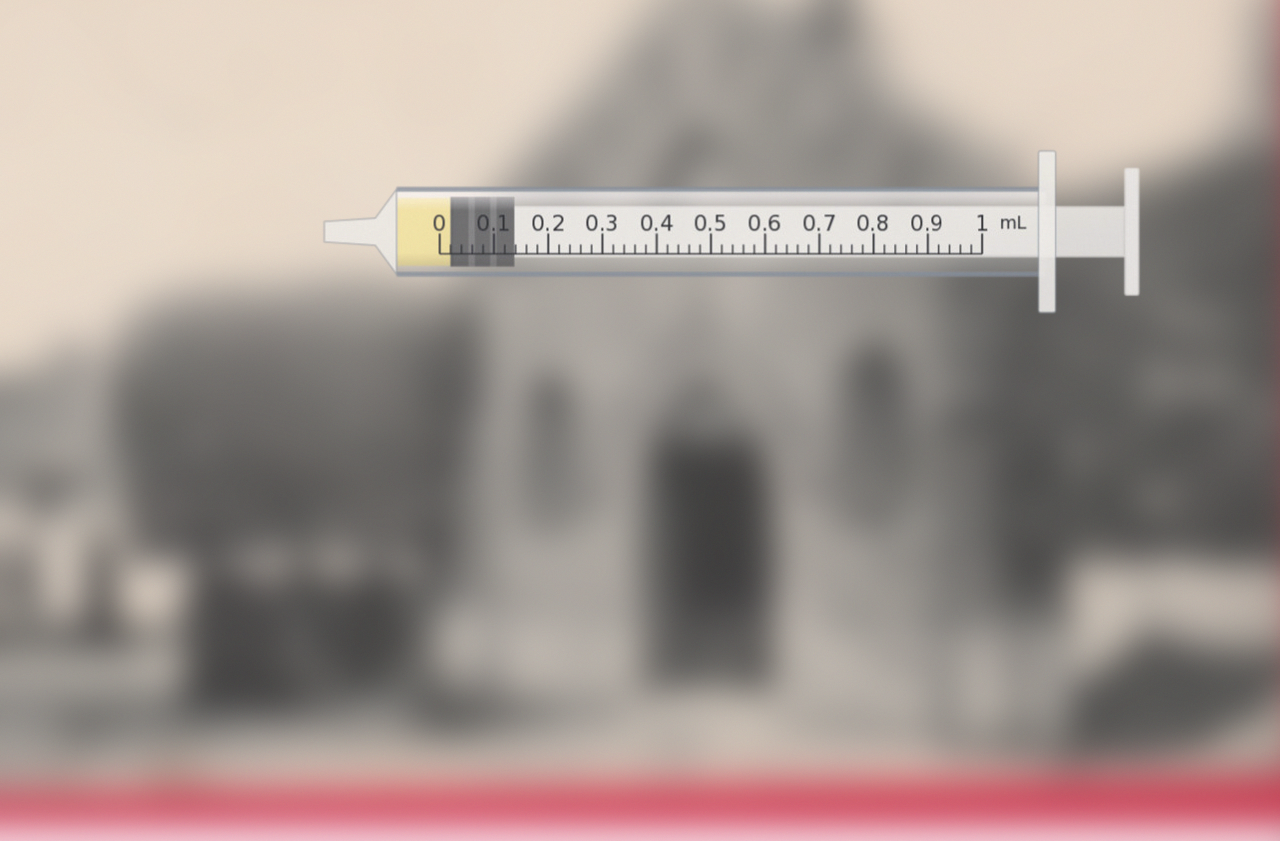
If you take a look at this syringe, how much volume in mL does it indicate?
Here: 0.02 mL
